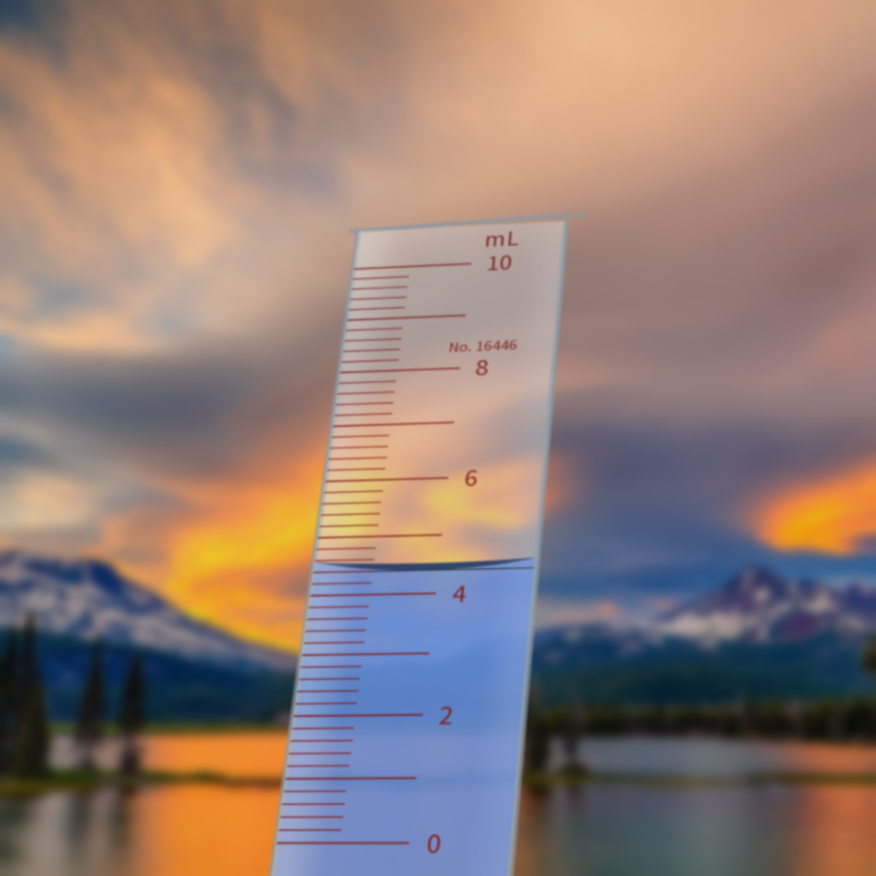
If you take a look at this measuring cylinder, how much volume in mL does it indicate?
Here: 4.4 mL
